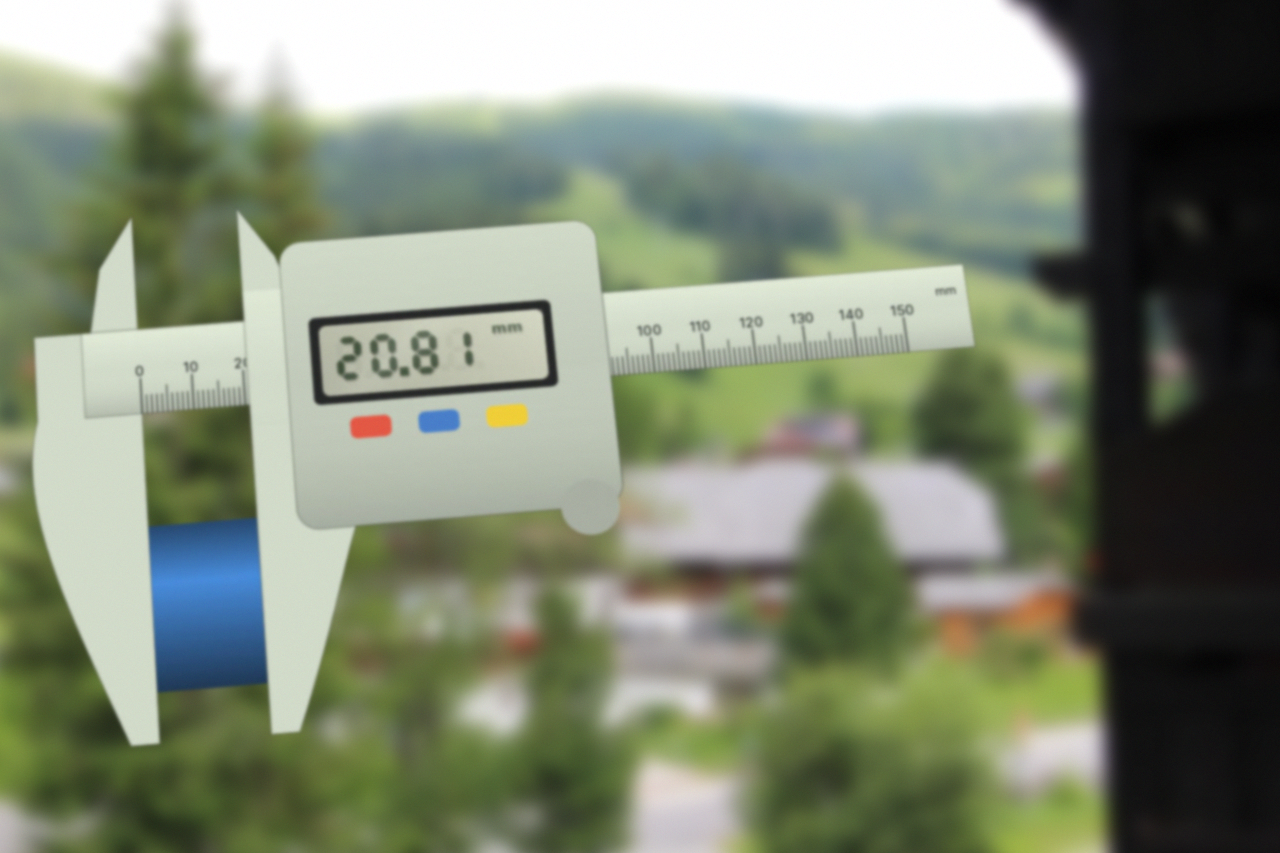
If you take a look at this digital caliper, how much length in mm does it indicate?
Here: 20.81 mm
